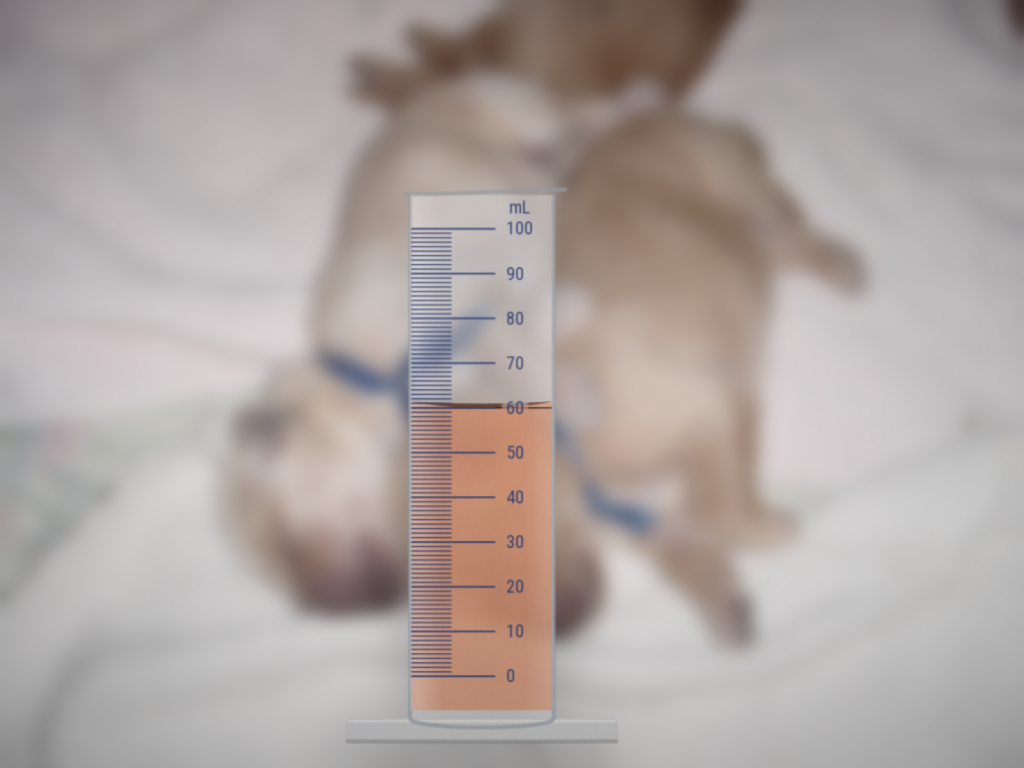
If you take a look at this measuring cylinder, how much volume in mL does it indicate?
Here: 60 mL
